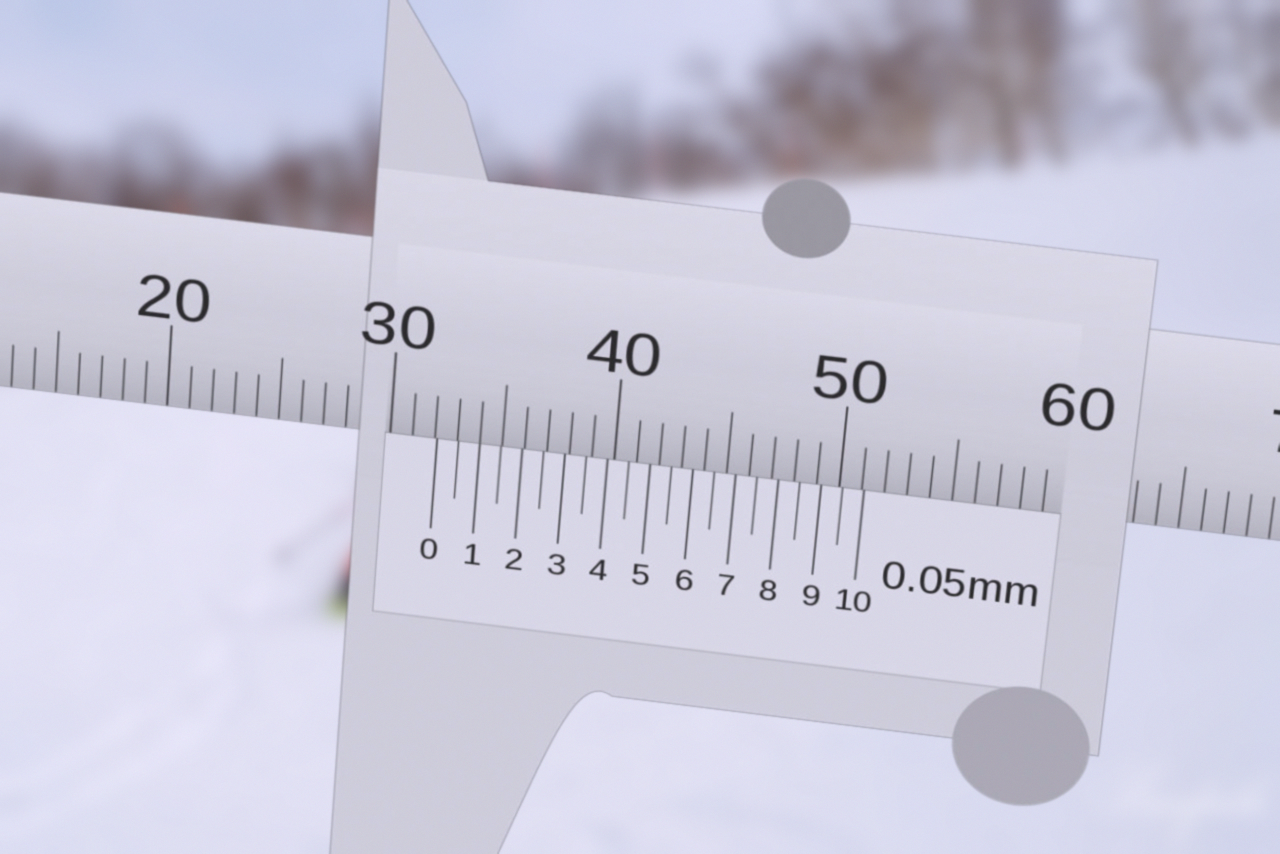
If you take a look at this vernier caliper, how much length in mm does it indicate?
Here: 32.1 mm
